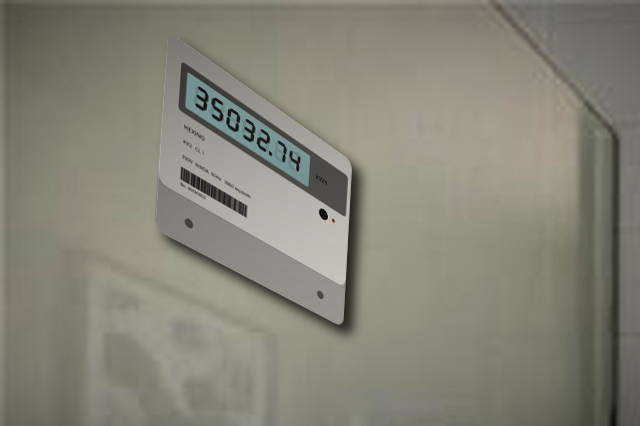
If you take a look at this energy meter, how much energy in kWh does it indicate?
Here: 35032.74 kWh
